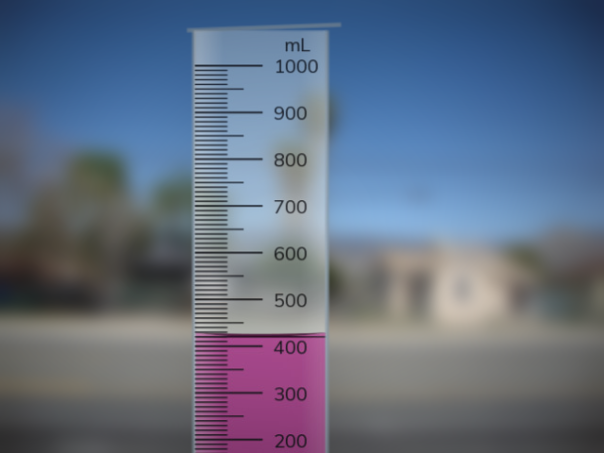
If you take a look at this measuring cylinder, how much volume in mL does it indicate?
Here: 420 mL
